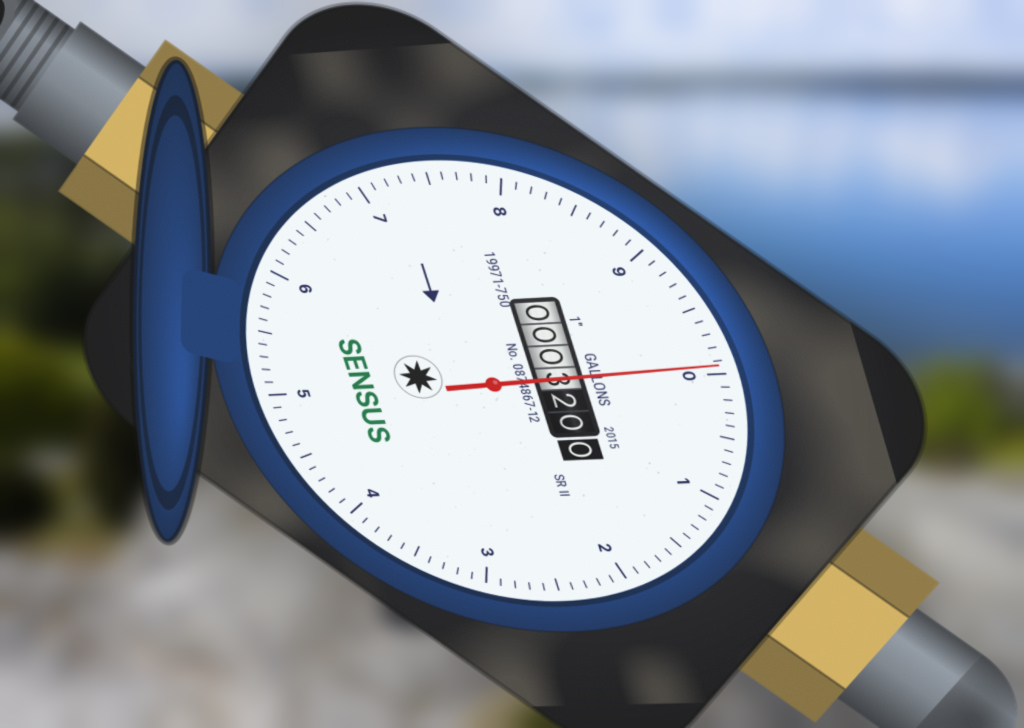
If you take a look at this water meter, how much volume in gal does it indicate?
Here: 3199.9 gal
